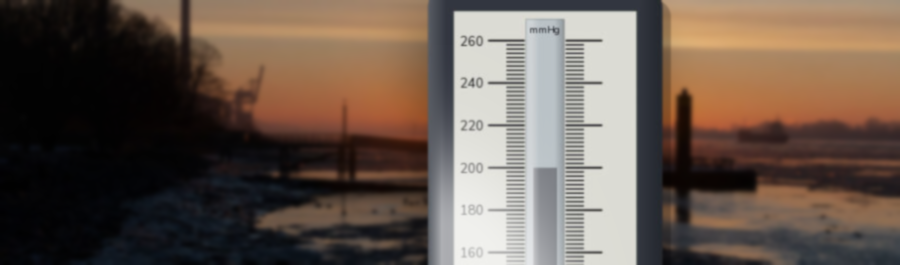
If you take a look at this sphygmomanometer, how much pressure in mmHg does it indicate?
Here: 200 mmHg
